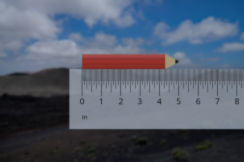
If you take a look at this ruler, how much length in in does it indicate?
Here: 5 in
